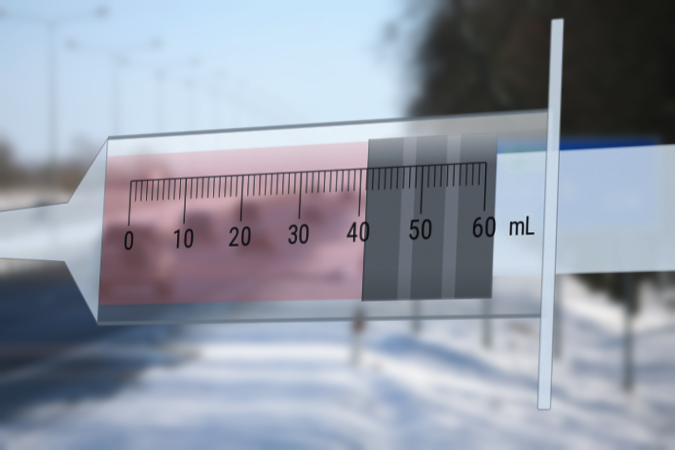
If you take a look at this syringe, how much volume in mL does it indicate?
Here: 41 mL
